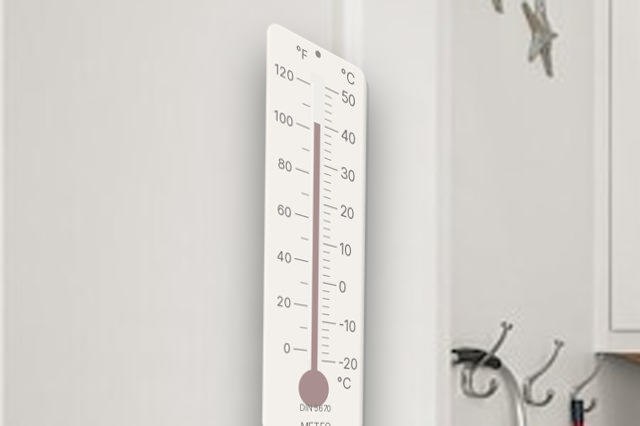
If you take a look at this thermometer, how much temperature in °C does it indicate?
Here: 40 °C
